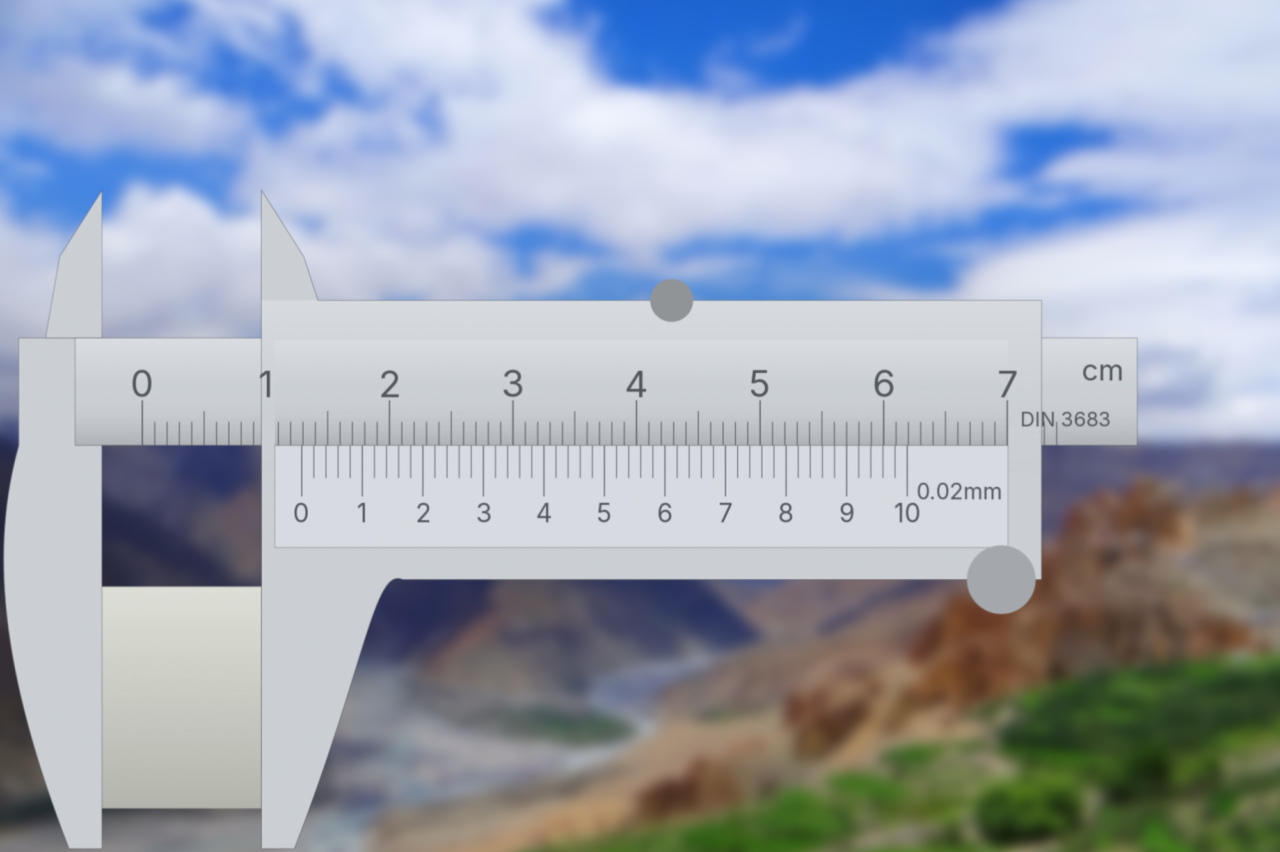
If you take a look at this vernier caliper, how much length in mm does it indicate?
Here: 12.9 mm
